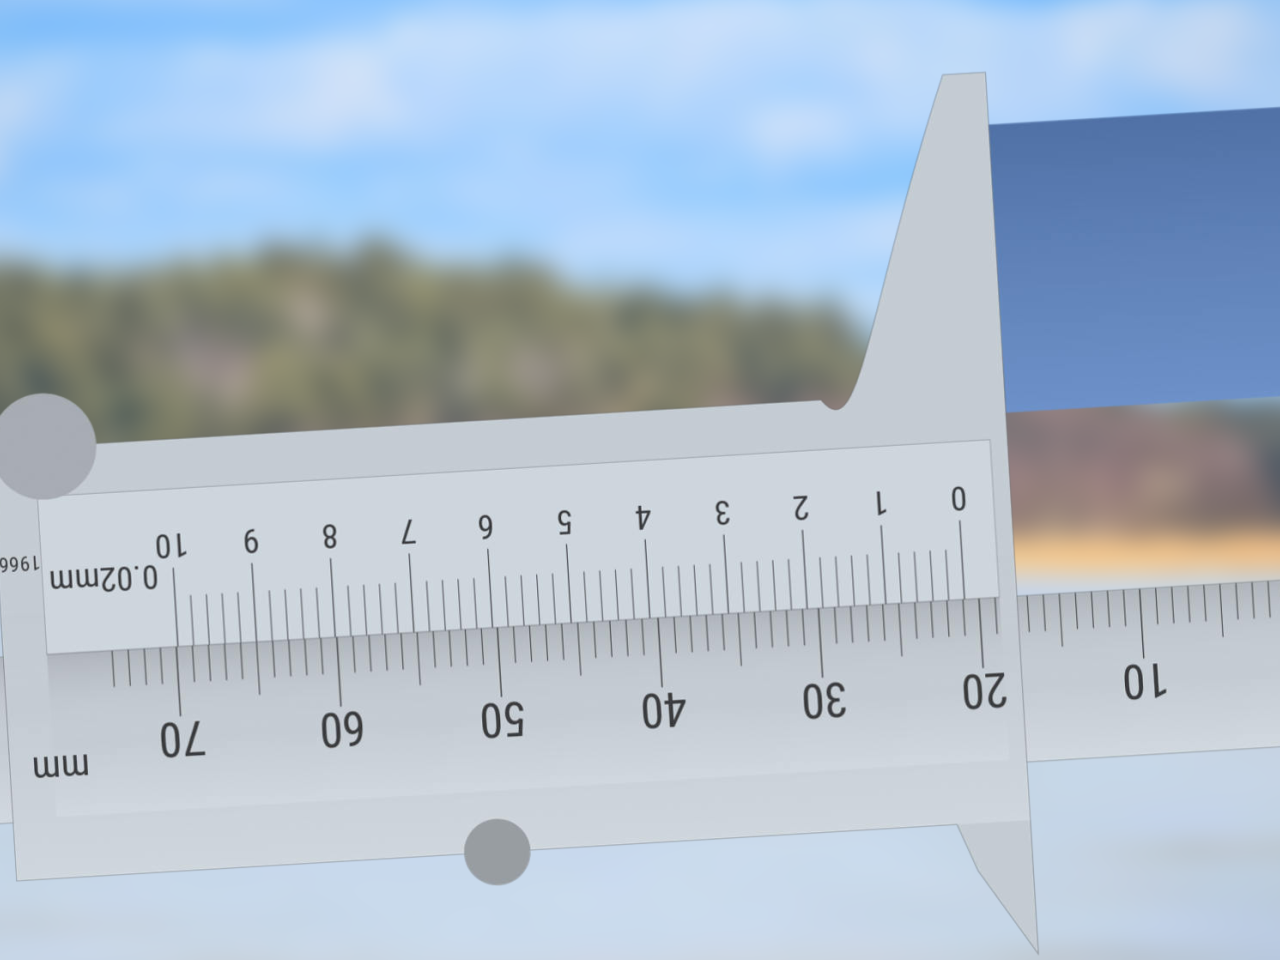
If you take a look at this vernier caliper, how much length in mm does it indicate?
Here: 20.9 mm
